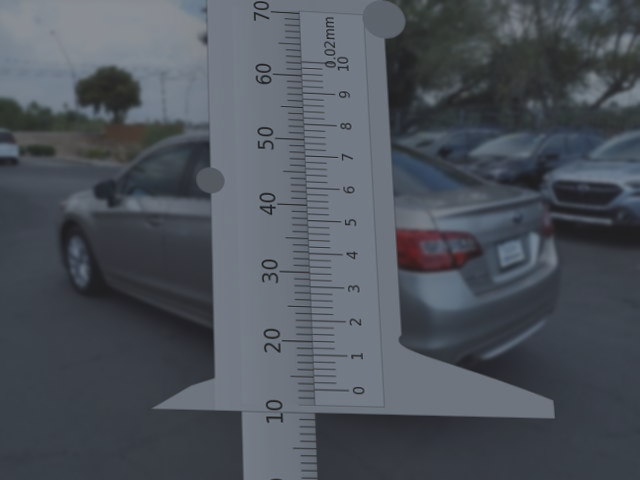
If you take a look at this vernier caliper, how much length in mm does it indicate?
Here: 13.2 mm
